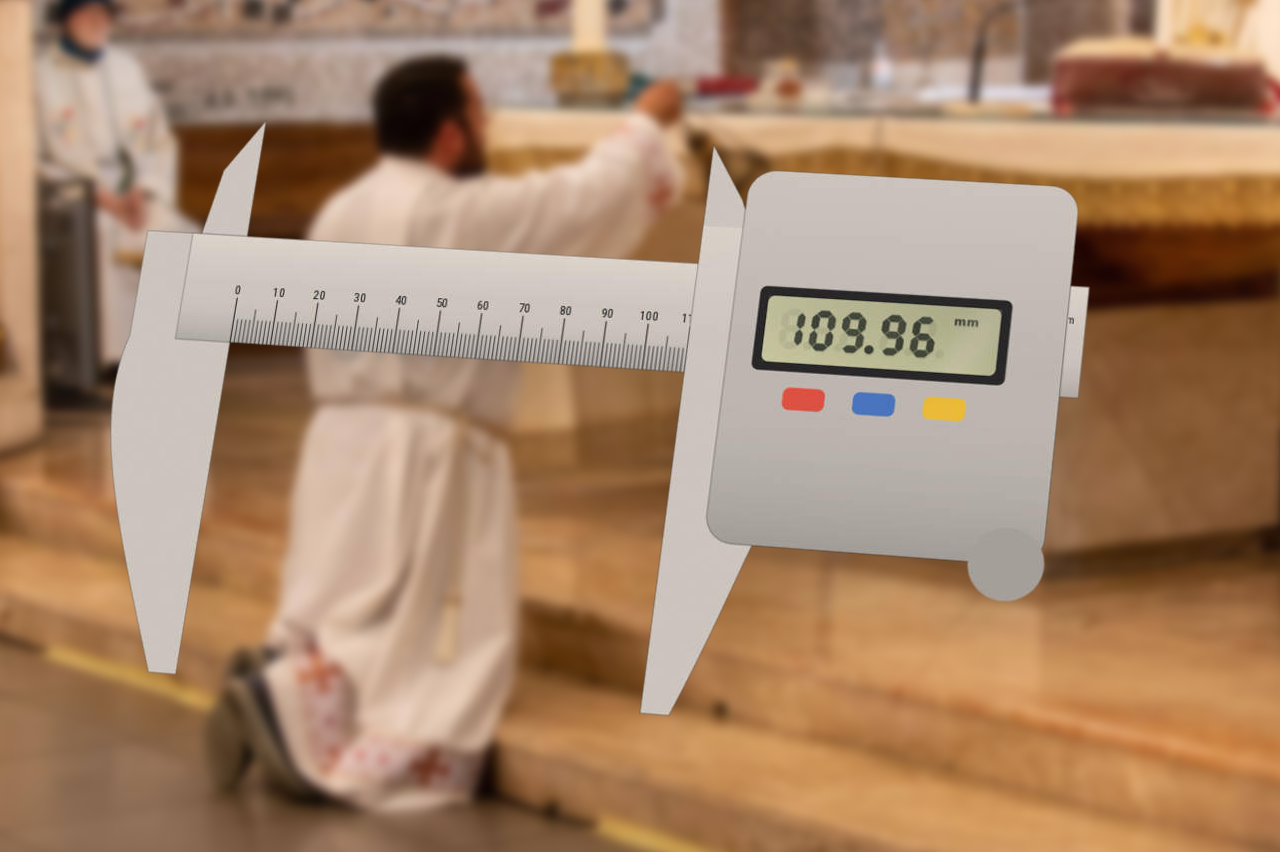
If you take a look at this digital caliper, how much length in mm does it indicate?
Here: 109.96 mm
